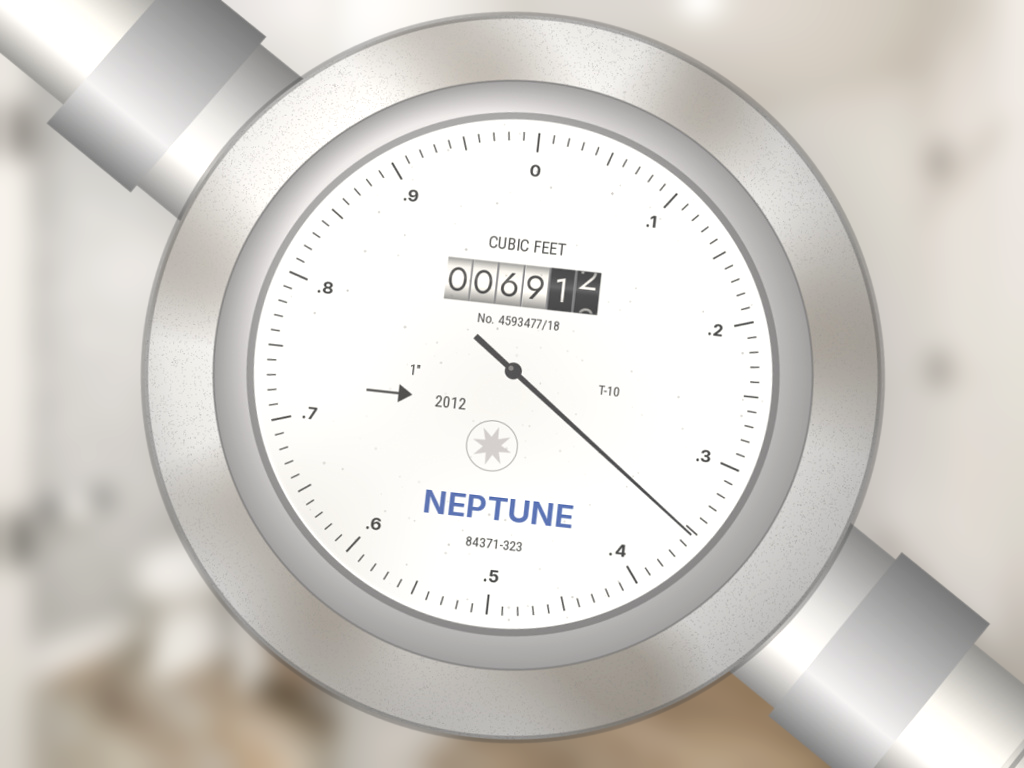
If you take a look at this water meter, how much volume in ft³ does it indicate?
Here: 6912.35 ft³
